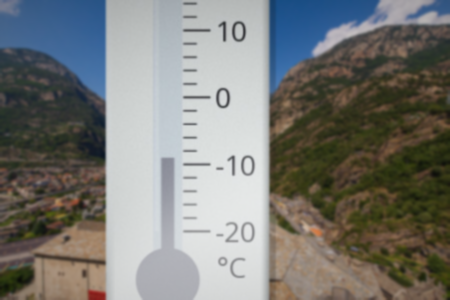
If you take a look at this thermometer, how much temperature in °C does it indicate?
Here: -9 °C
